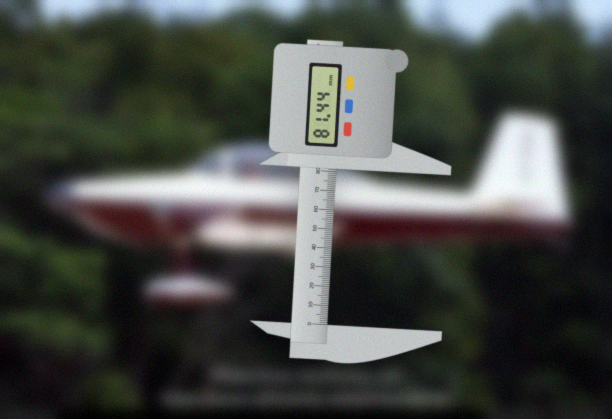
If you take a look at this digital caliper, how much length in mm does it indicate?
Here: 81.44 mm
